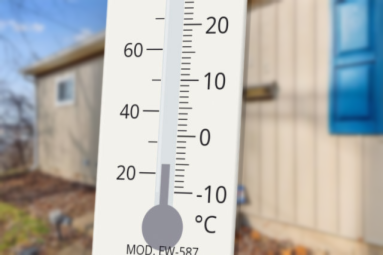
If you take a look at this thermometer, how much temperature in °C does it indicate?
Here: -5 °C
